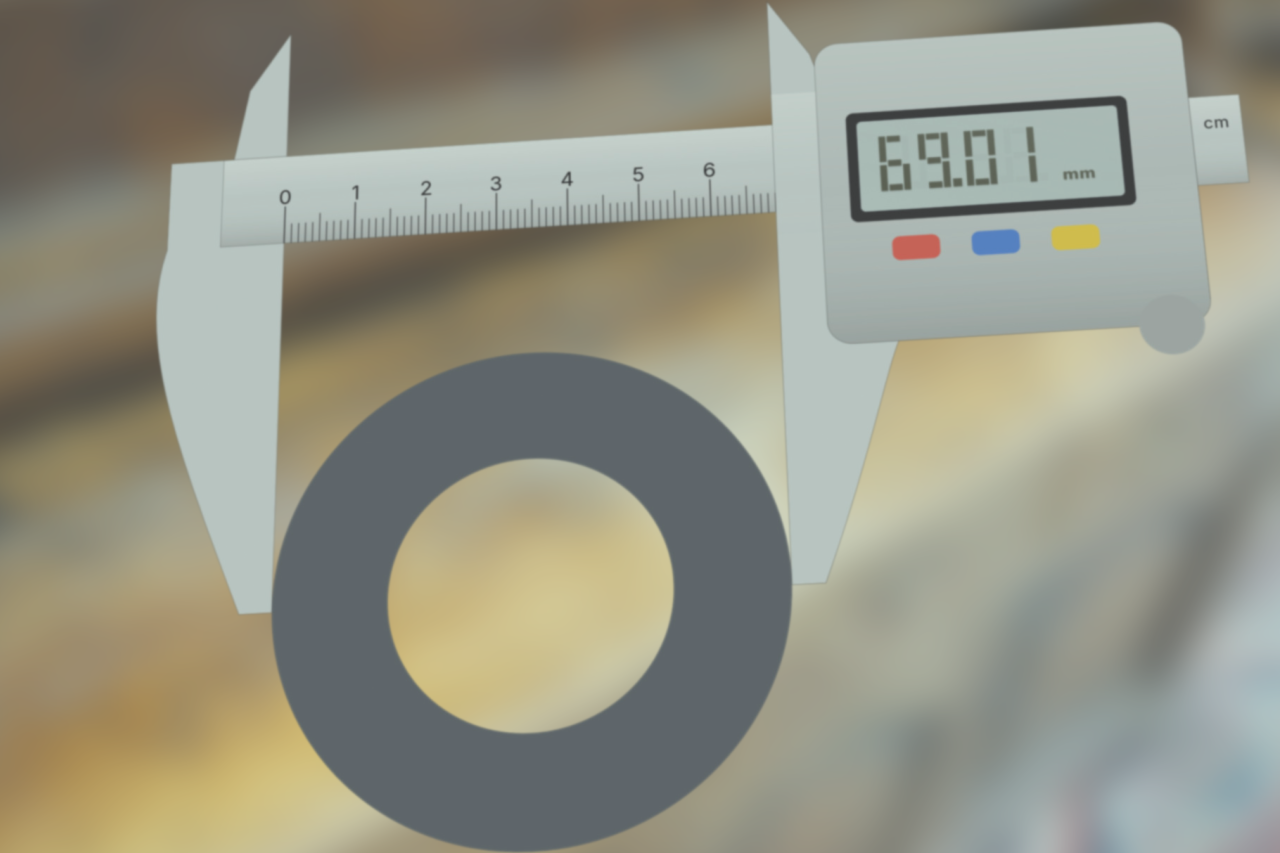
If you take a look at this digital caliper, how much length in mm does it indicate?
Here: 69.01 mm
